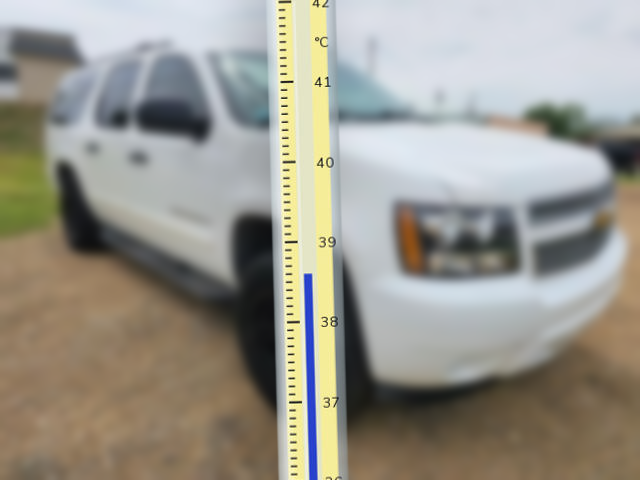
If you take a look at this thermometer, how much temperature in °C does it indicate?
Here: 38.6 °C
